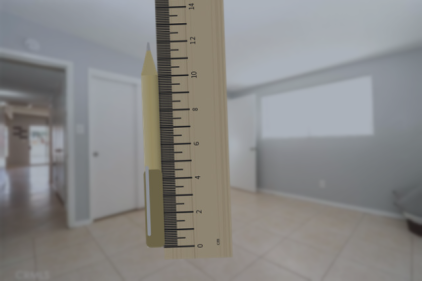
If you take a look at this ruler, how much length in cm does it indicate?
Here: 12 cm
